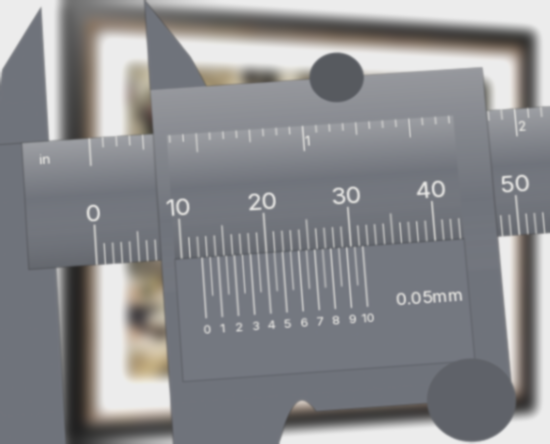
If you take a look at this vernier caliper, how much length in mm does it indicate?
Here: 12.4 mm
